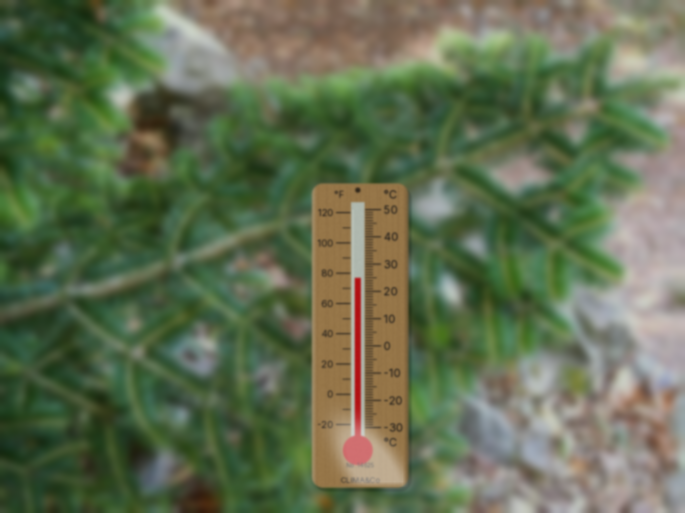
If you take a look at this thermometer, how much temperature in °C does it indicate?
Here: 25 °C
